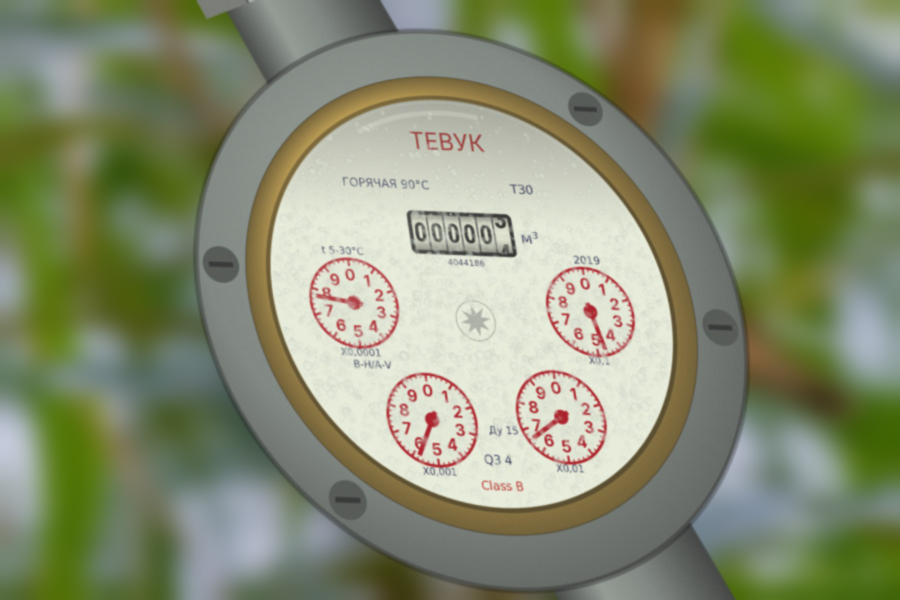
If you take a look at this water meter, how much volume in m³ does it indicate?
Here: 3.4657 m³
